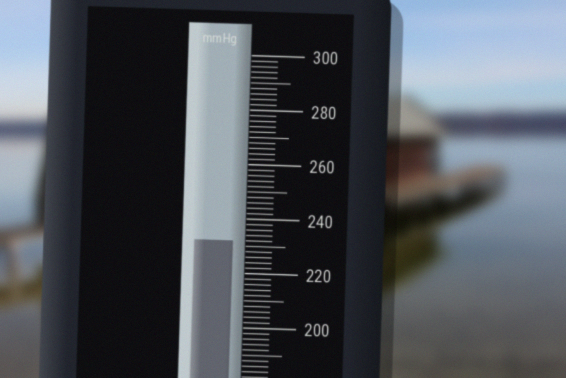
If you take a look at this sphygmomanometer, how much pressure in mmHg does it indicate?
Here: 232 mmHg
